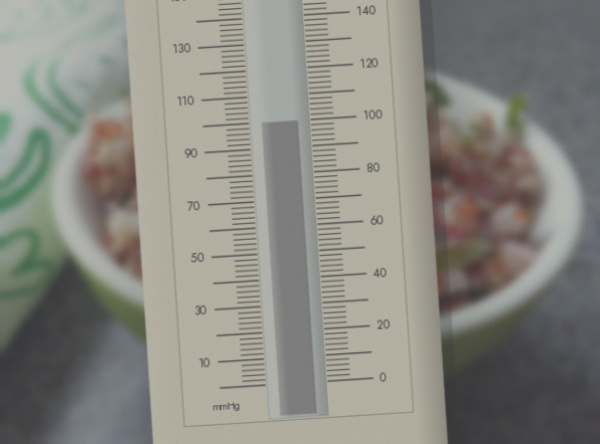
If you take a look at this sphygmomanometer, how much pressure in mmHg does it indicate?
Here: 100 mmHg
